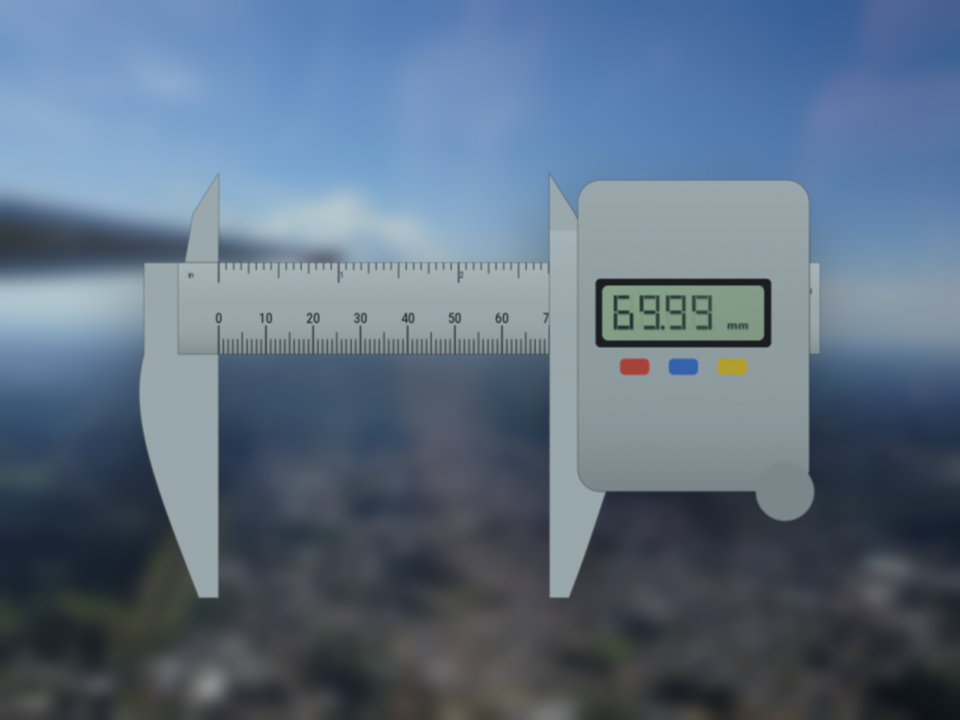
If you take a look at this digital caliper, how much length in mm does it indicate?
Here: 69.99 mm
